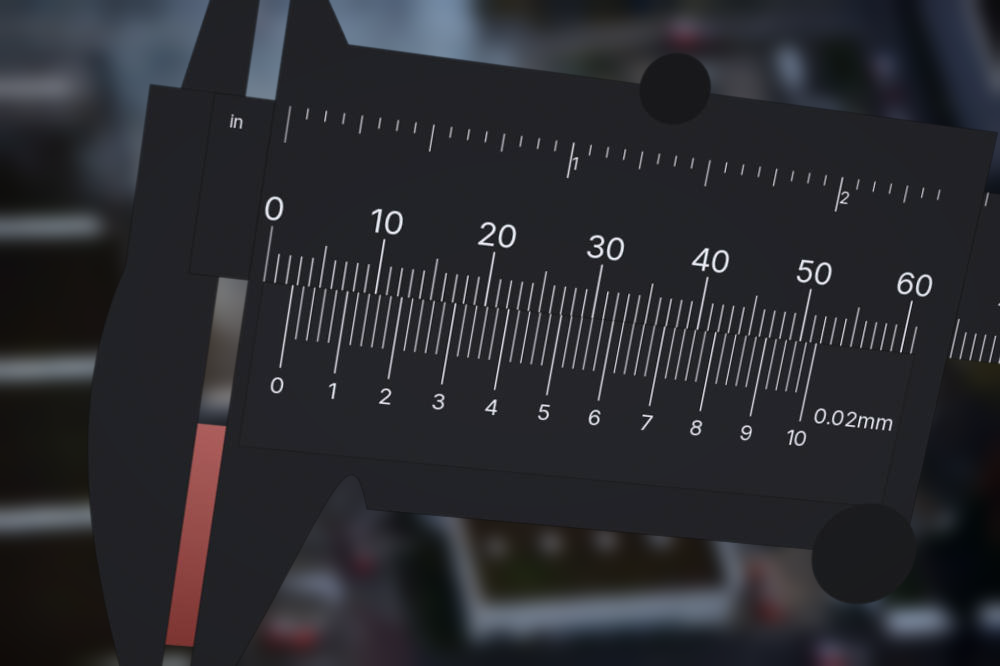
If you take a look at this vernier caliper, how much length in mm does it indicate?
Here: 2.6 mm
